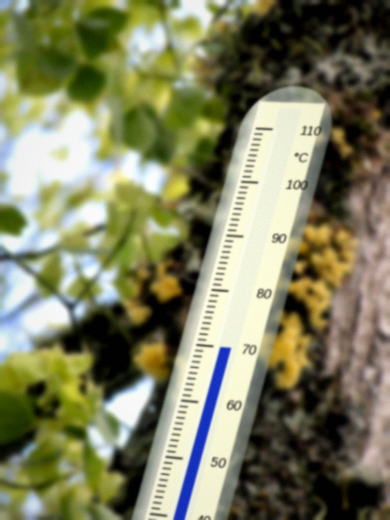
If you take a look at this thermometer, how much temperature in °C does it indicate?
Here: 70 °C
